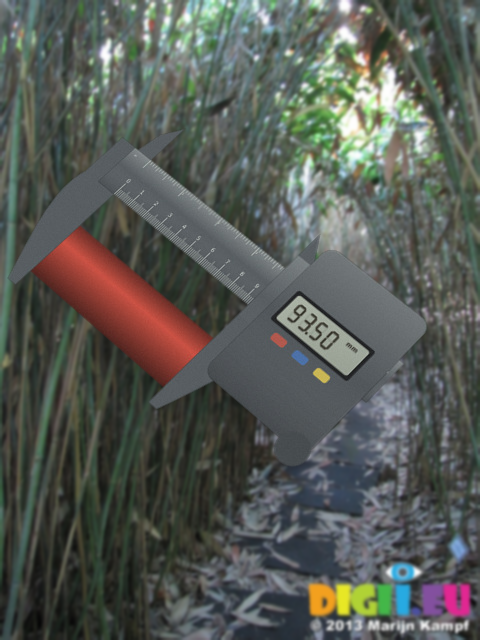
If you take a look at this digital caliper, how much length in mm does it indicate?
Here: 93.50 mm
